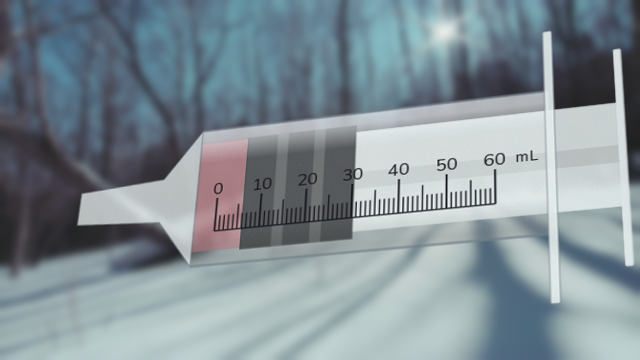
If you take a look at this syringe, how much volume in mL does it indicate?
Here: 6 mL
